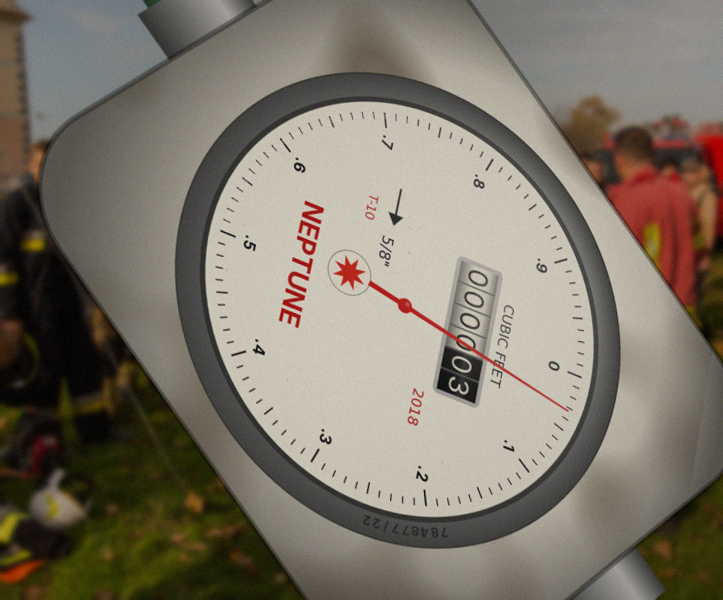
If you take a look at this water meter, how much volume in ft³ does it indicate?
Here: 3.03 ft³
